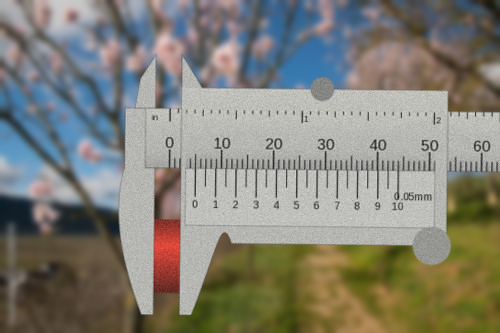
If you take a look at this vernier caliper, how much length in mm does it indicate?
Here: 5.0 mm
